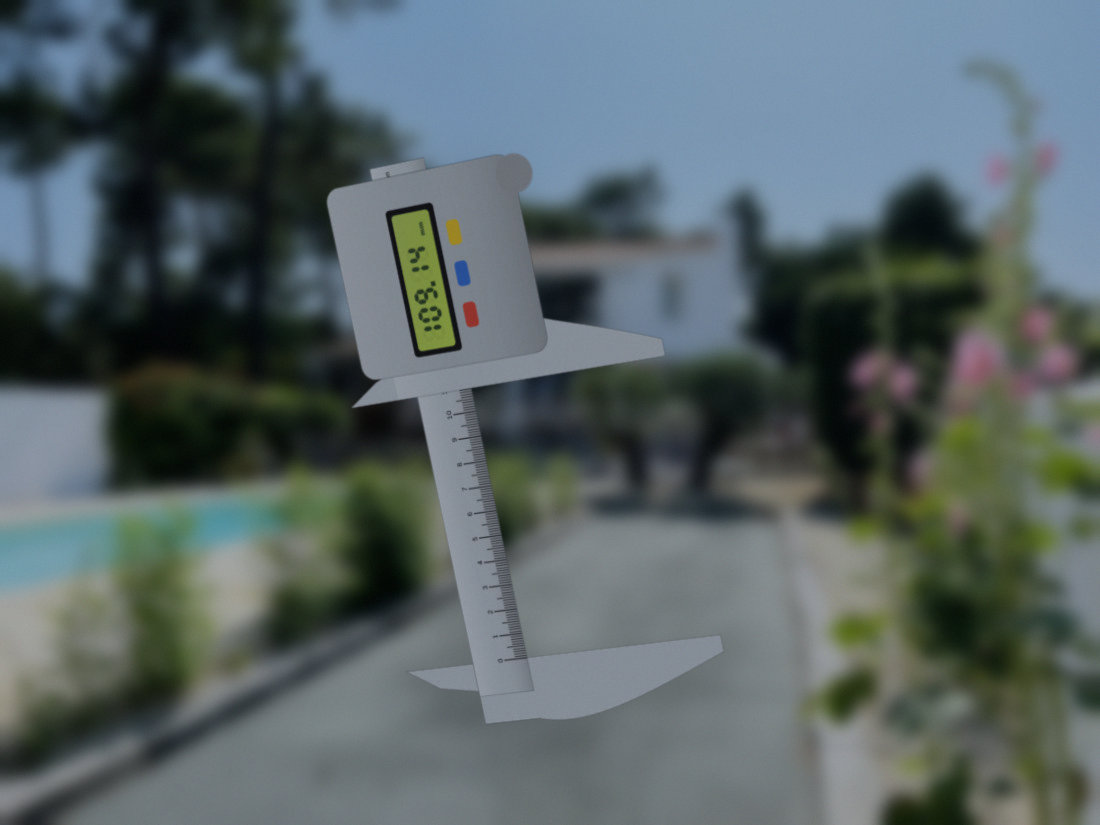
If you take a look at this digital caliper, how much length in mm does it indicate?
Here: 109.14 mm
